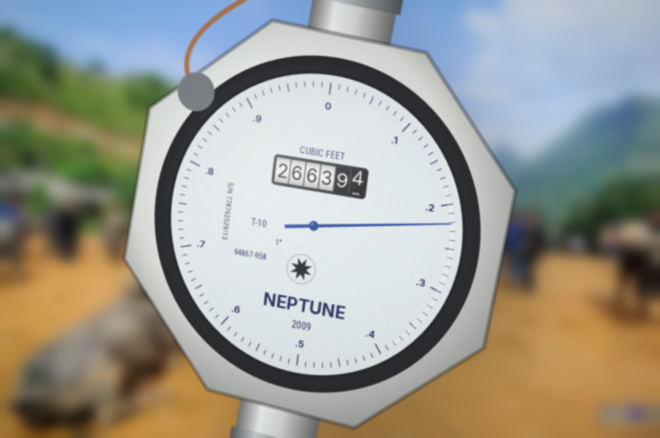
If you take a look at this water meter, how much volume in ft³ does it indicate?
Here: 266394.22 ft³
